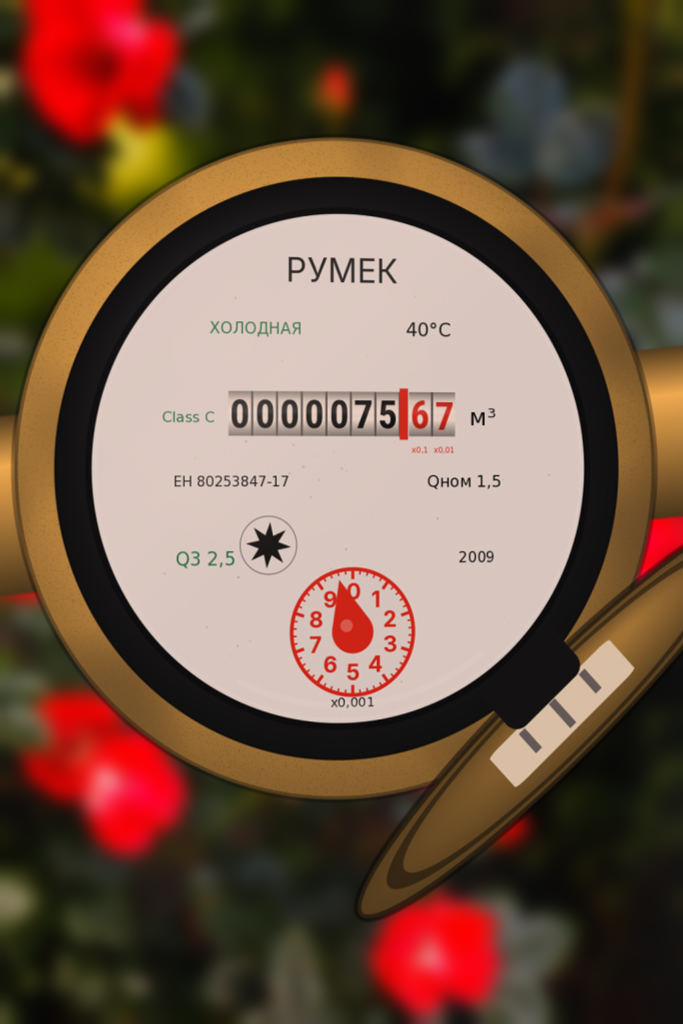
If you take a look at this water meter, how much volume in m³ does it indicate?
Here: 75.669 m³
